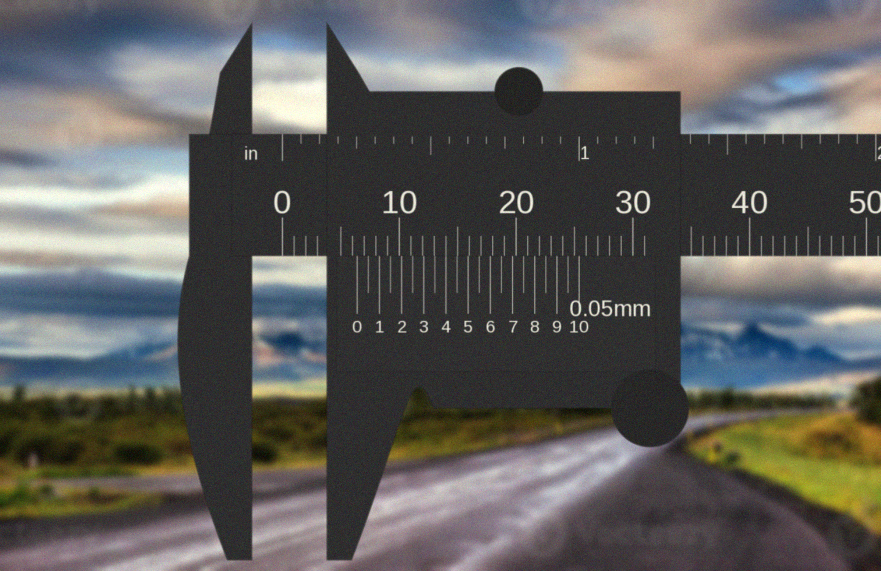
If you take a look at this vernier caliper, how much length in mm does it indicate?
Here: 6.4 mm
